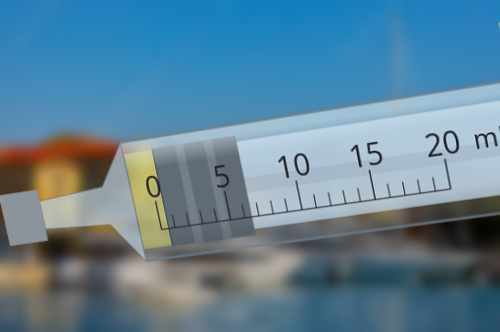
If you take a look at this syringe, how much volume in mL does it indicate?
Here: 0.5 mL
